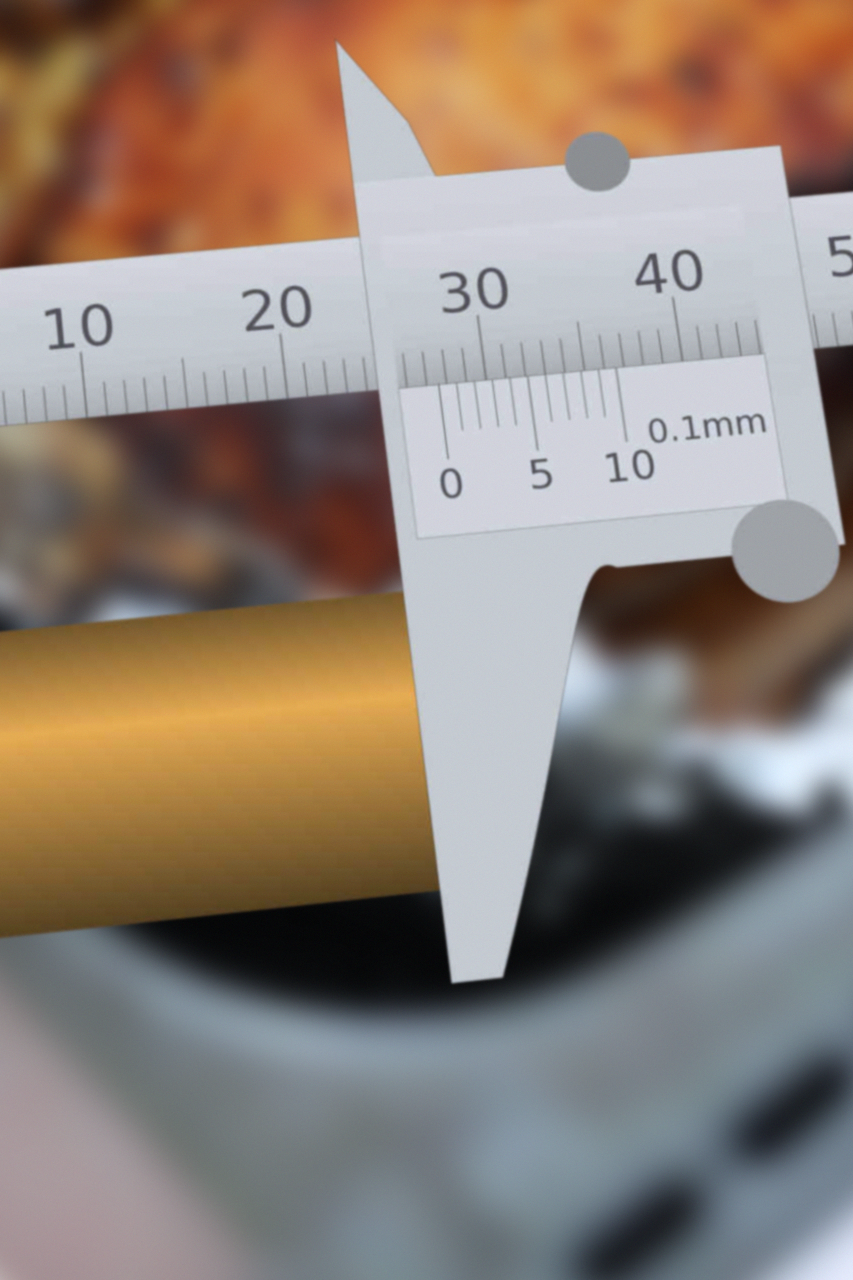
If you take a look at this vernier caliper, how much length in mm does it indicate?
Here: 27.6 mm
